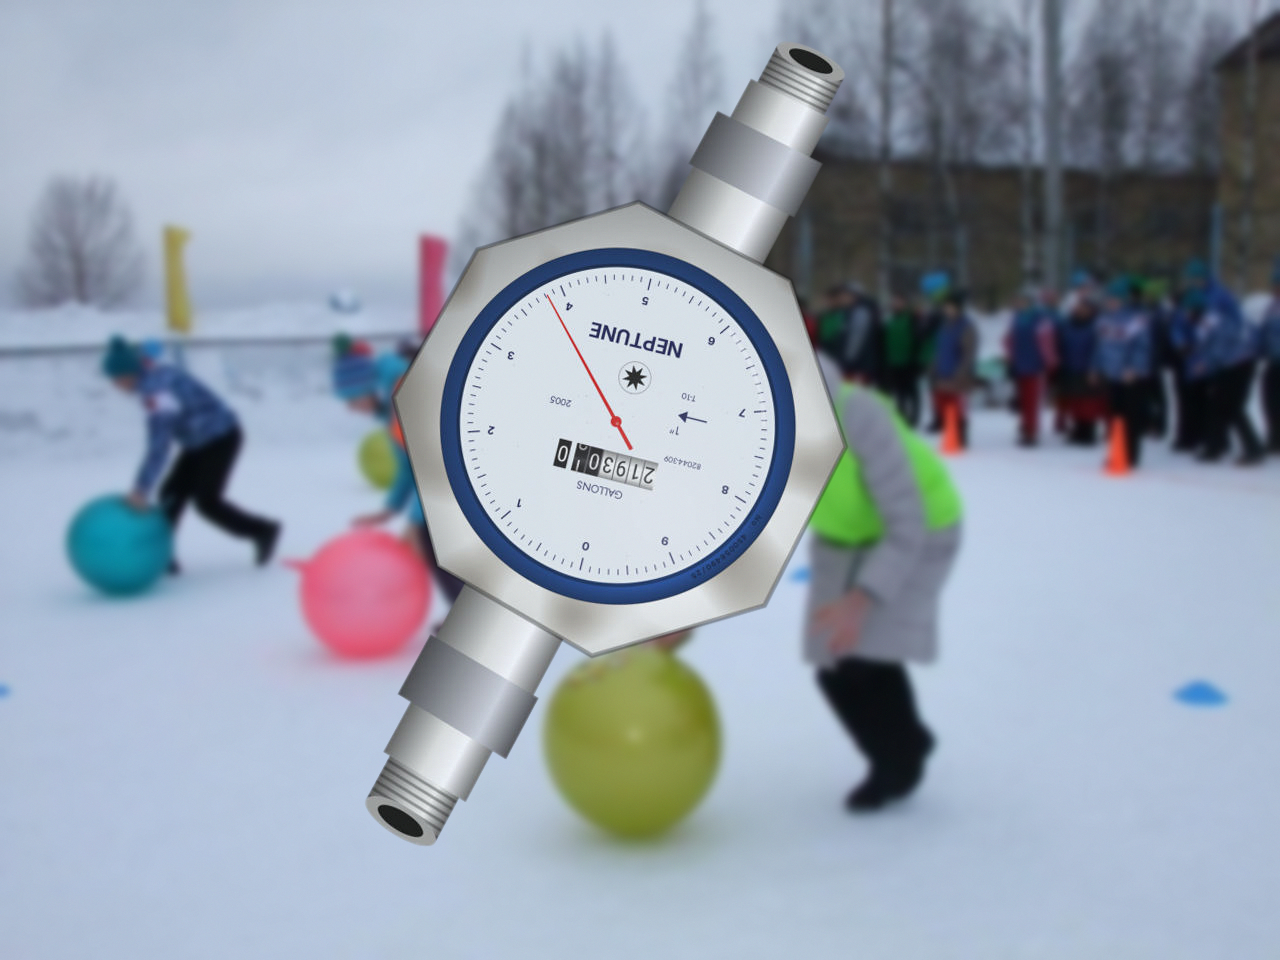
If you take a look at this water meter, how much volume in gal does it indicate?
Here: 2193013.8 gal
